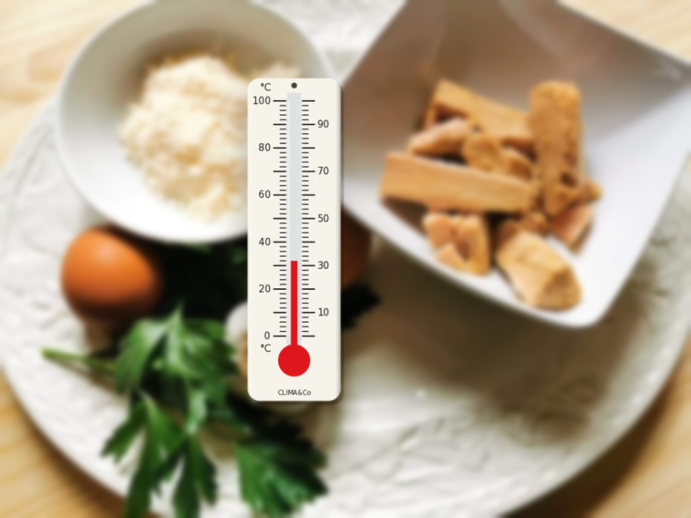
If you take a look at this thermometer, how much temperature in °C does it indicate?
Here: 32 °C
